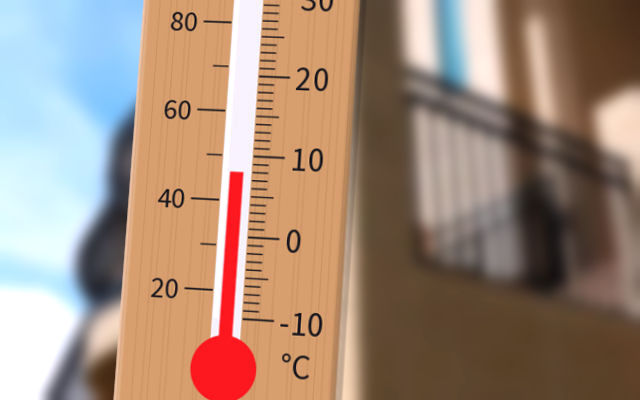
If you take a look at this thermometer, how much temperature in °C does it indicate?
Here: 8 °C
